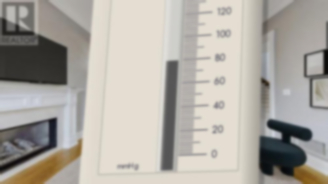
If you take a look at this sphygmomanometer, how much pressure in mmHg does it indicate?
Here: 80 mmHg
